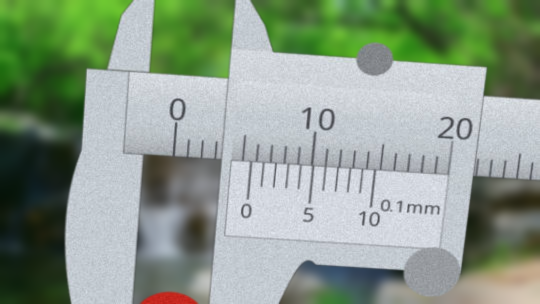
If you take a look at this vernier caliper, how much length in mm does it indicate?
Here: 5.6 mm
